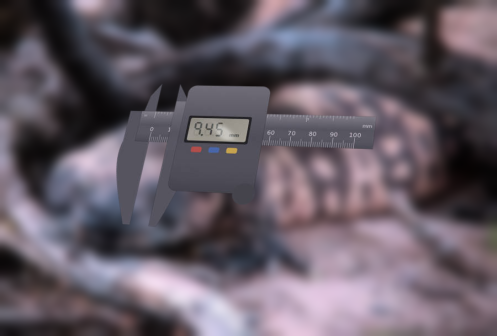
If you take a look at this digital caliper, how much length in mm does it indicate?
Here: 9.45 mm
